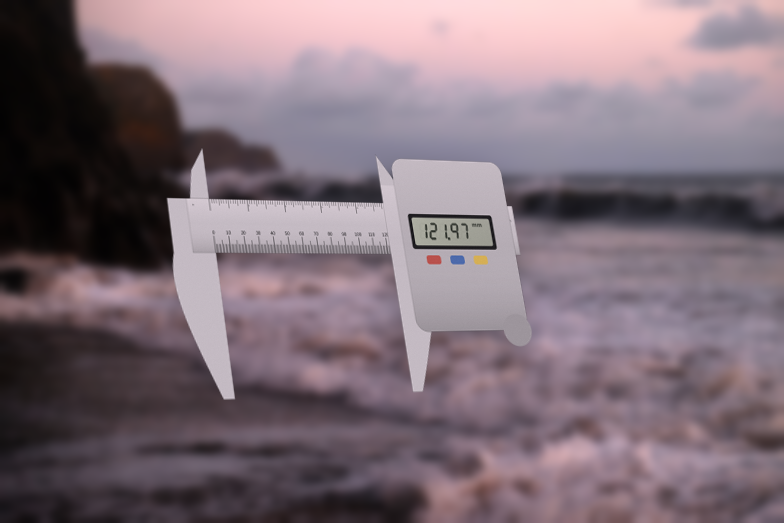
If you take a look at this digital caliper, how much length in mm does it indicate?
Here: 121.97 mm
